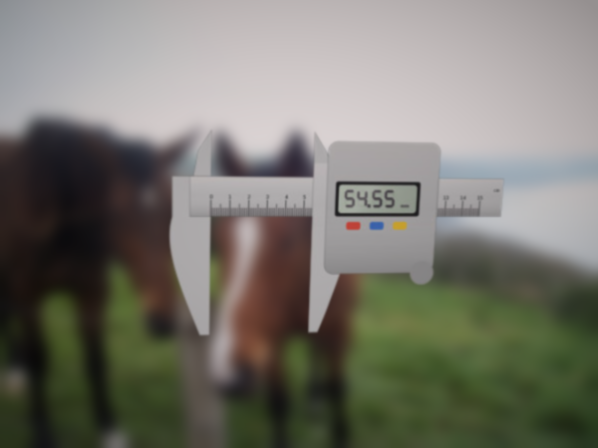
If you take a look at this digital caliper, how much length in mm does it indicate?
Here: 54.55 mm
